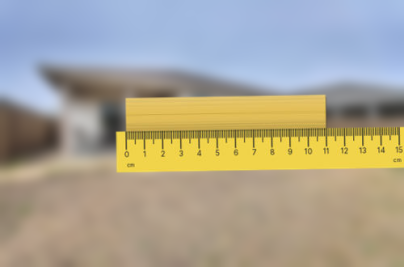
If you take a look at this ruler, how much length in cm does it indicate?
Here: 11 cm
